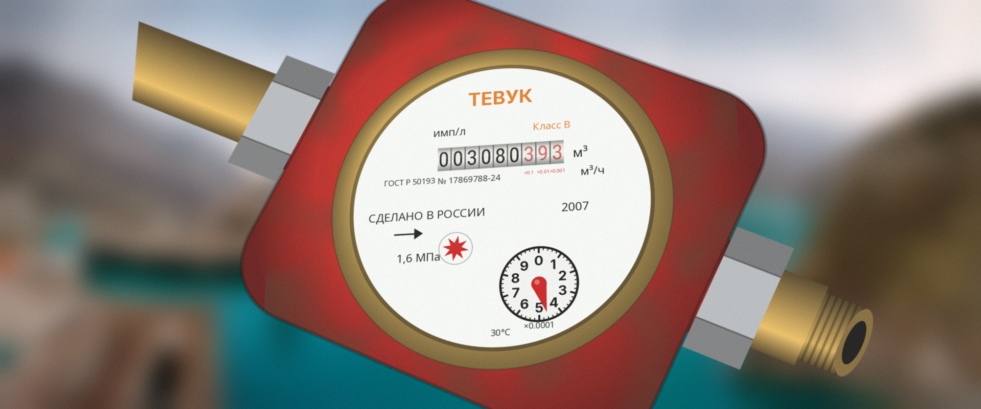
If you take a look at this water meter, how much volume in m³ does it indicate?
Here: 3080.3934 m³
